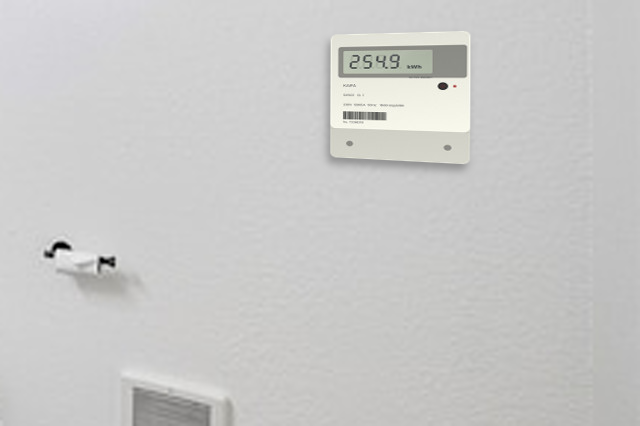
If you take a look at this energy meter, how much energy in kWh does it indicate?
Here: 254.9 kWh
